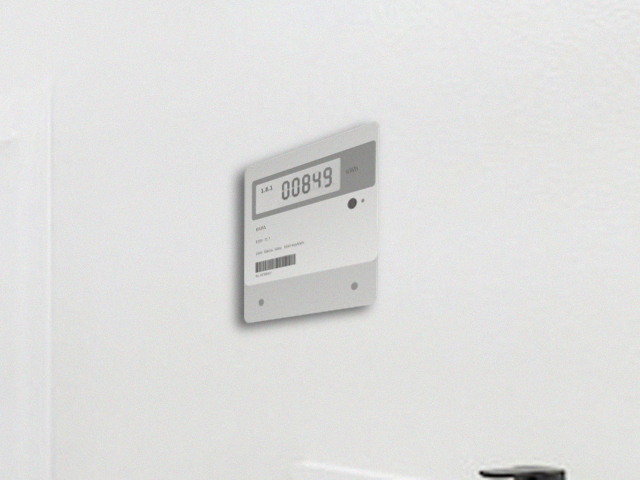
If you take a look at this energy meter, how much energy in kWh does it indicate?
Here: 849 kWh
